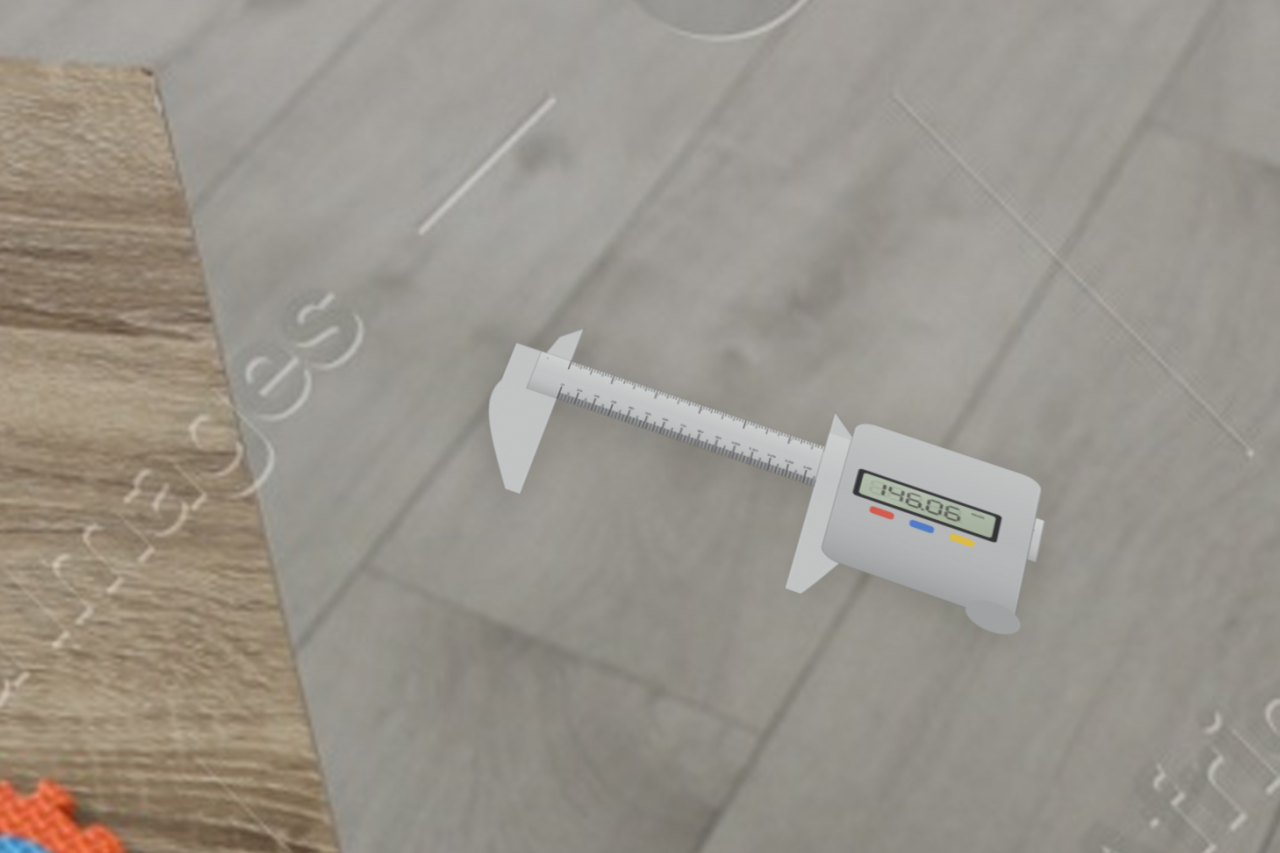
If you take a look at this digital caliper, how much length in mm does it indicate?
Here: 146.06 mm
